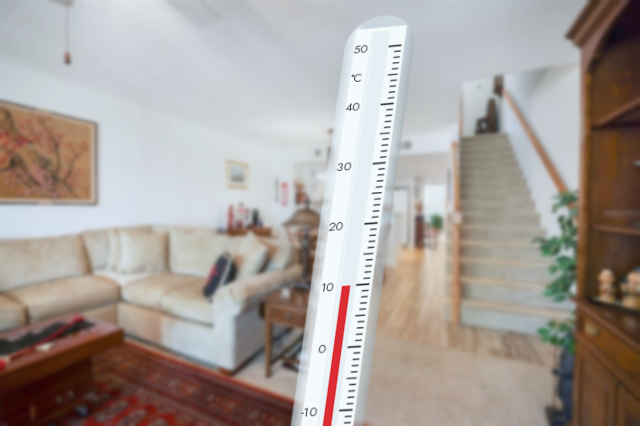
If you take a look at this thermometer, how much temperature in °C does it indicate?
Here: 10 °C
